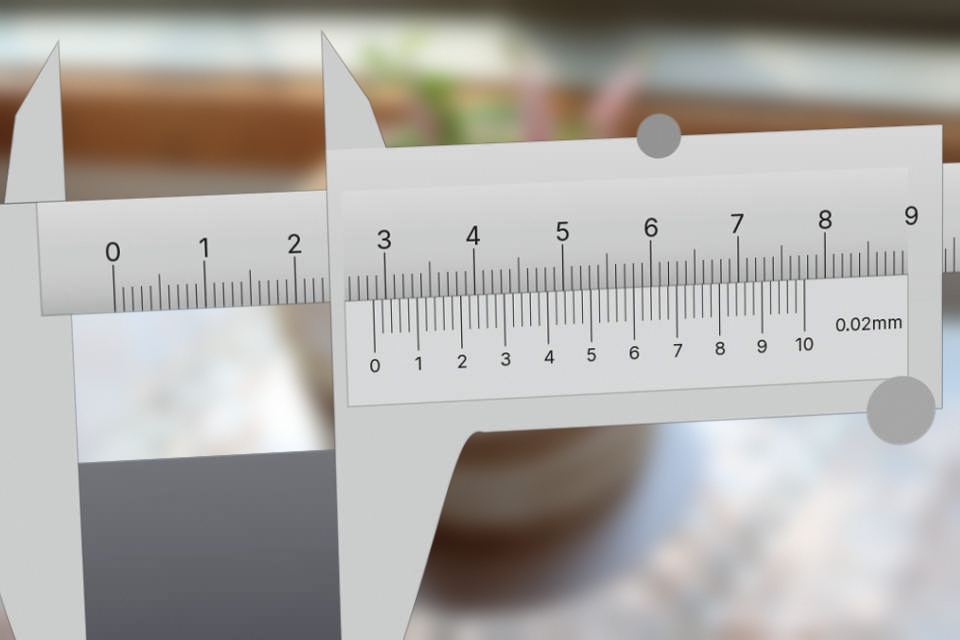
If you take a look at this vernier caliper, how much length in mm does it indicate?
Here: 28.6 mm
